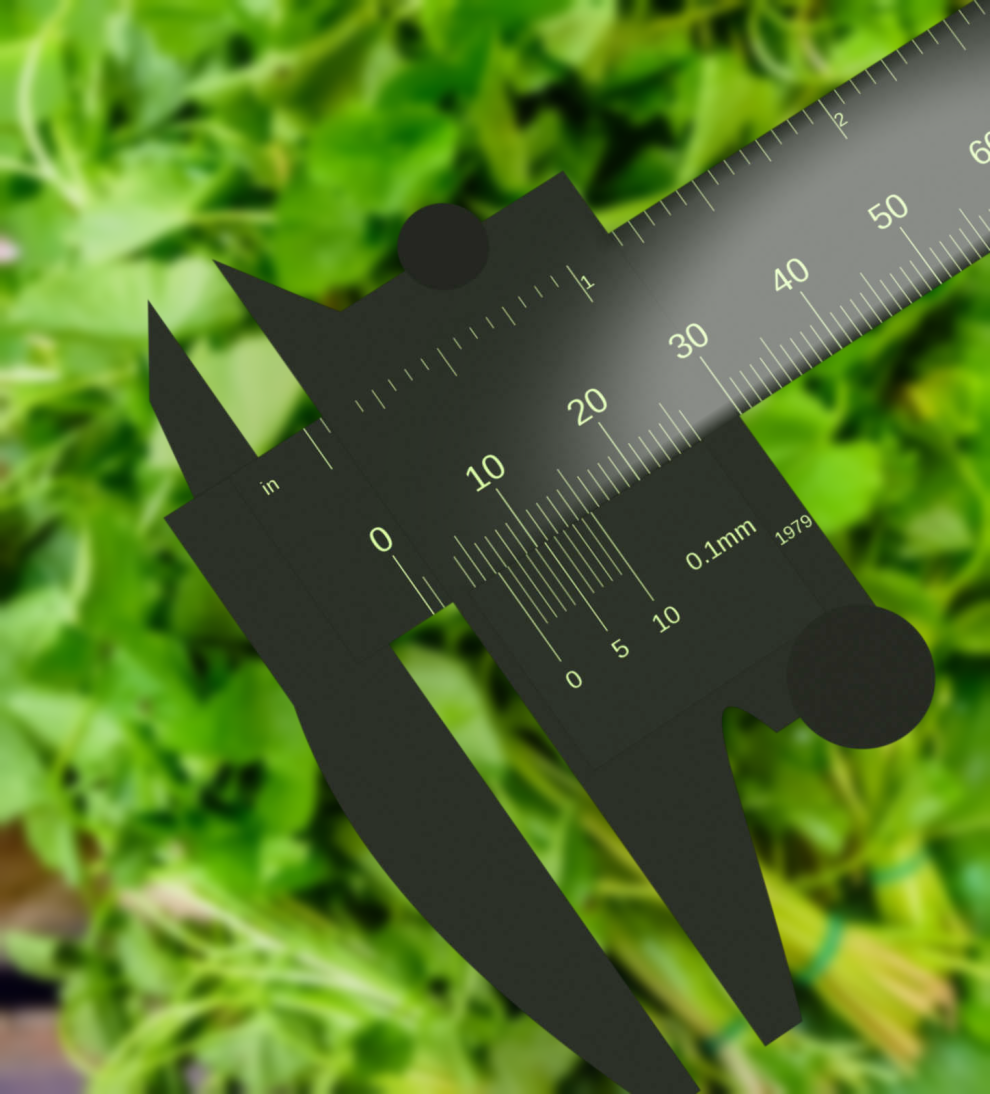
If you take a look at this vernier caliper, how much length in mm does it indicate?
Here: 6.2 mm
